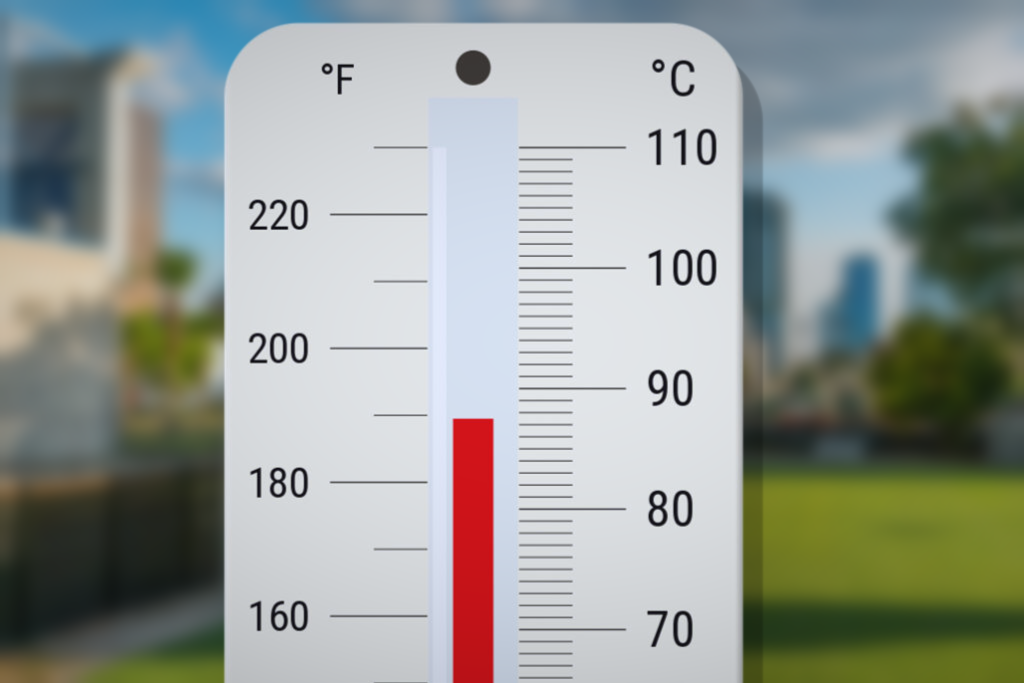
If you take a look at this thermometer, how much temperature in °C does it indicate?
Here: 87.5 °C
